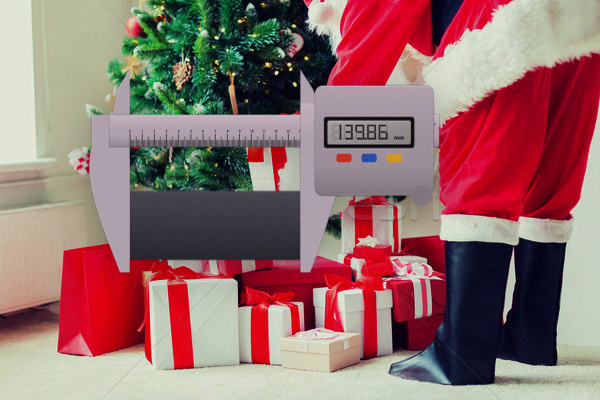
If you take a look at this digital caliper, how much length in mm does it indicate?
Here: 139.86 mm
